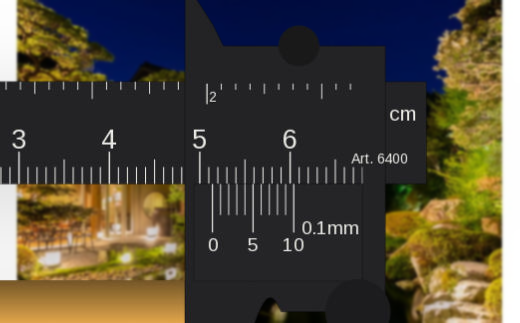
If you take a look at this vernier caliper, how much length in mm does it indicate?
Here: 51.4 mm
